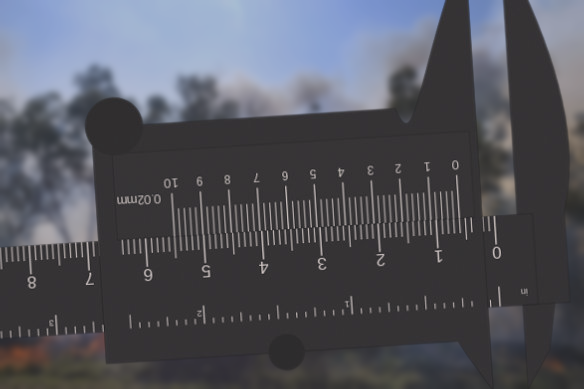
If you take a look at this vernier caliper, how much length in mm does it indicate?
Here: 6.0 mm
